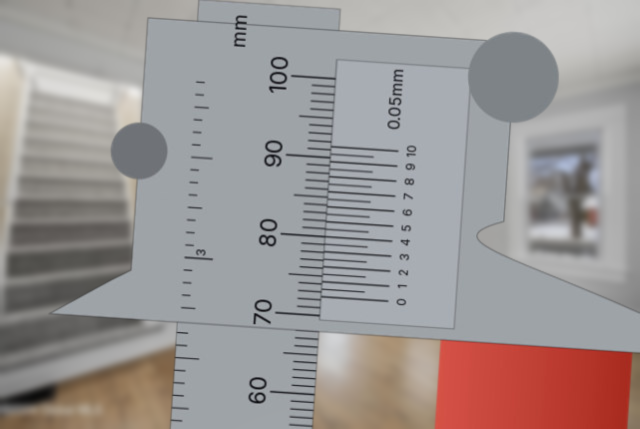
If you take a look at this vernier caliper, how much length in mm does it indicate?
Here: 72.4 mm
